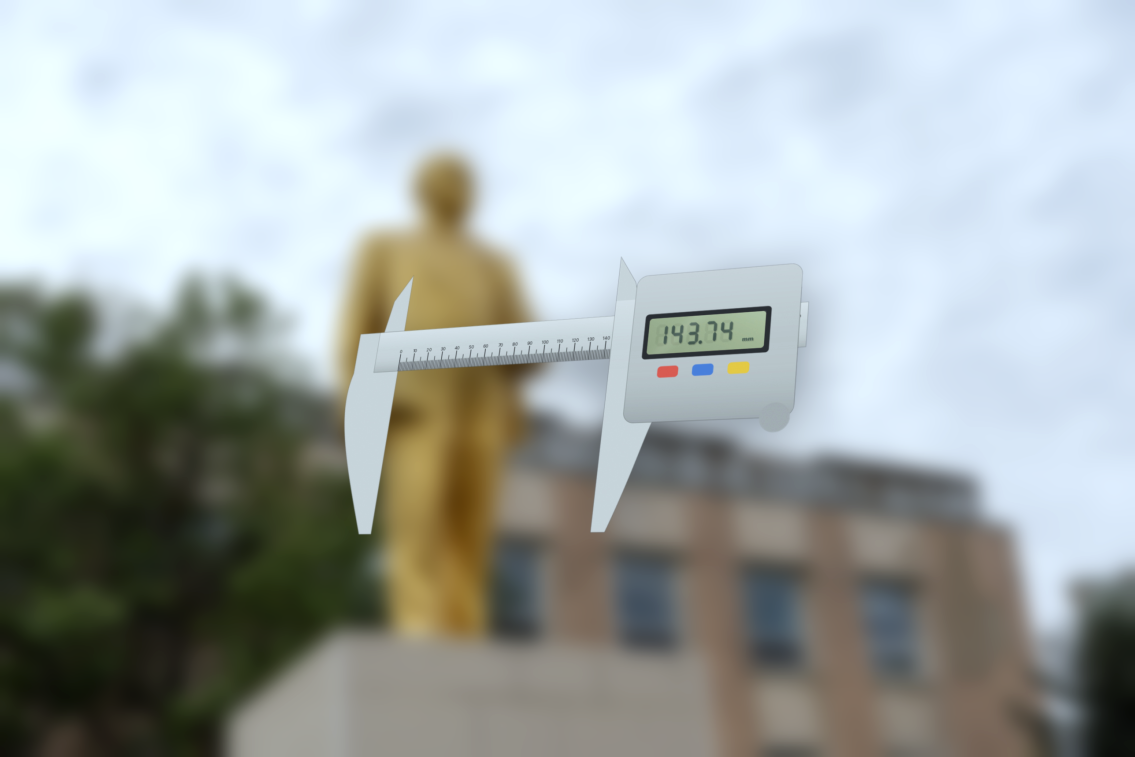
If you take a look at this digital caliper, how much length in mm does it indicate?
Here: 143.74 mm
